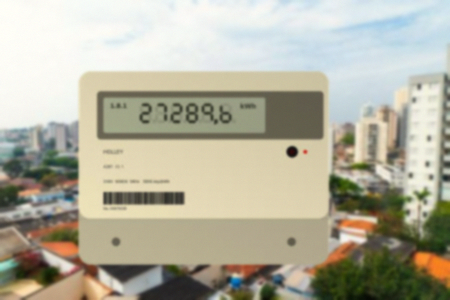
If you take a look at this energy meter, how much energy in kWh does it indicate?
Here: 27289.6 kWh
